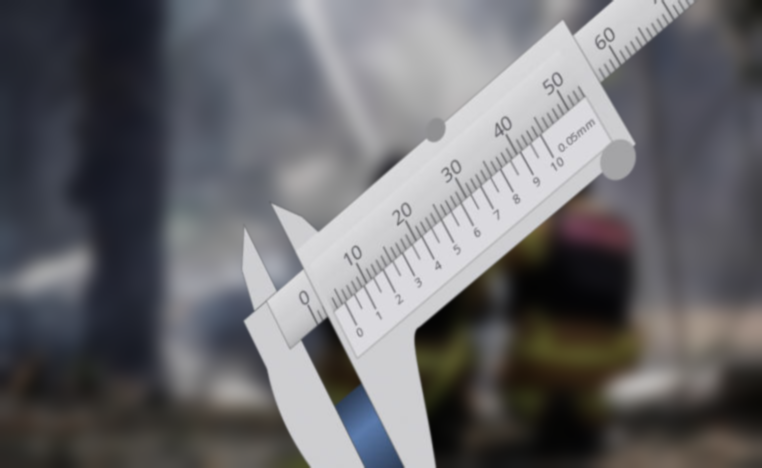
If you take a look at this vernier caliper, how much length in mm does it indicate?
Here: 5.5 mm
